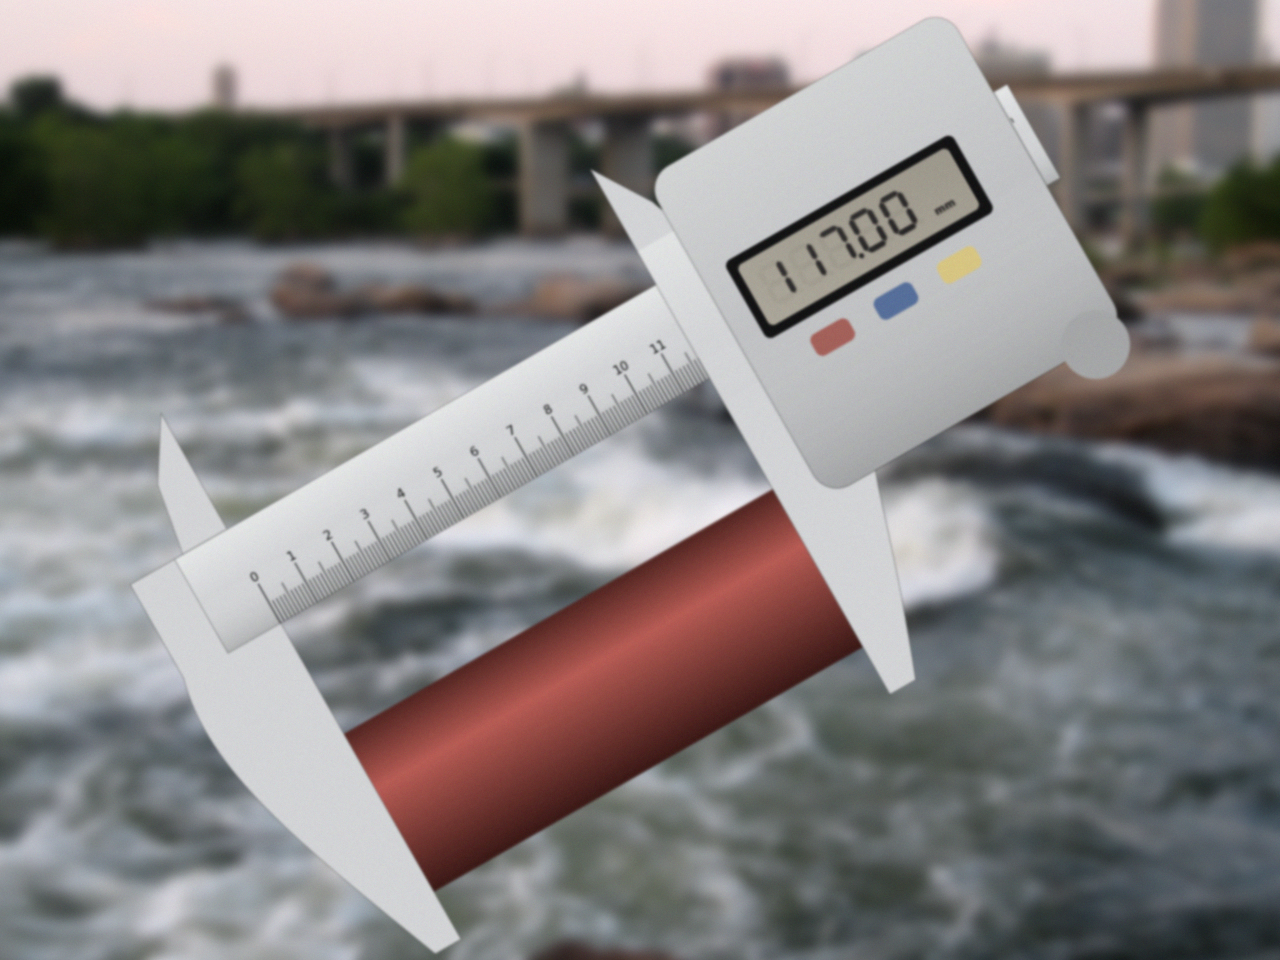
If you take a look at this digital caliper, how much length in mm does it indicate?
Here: 117.00 mm
